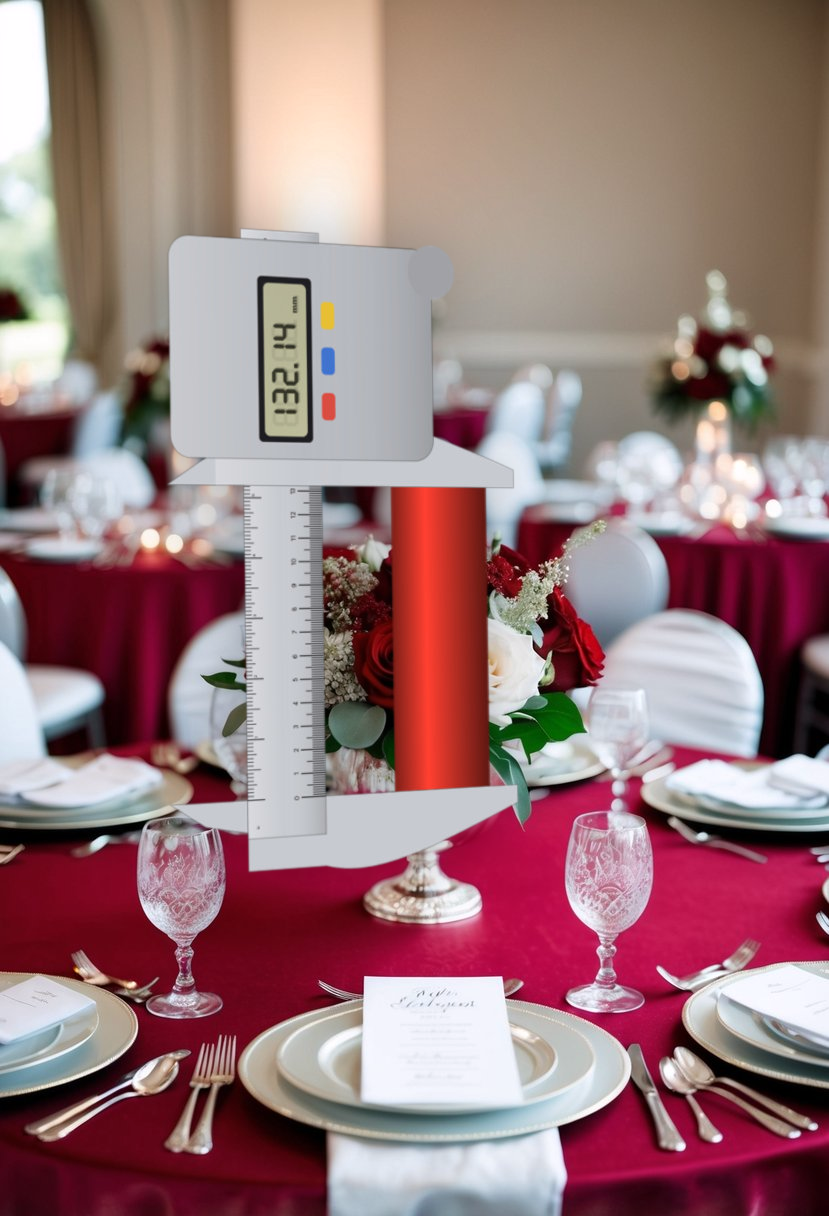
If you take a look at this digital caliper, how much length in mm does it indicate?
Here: 132.14 mm
